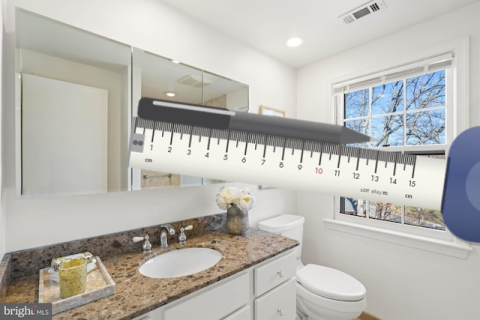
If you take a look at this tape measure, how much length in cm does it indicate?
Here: 13 cm
